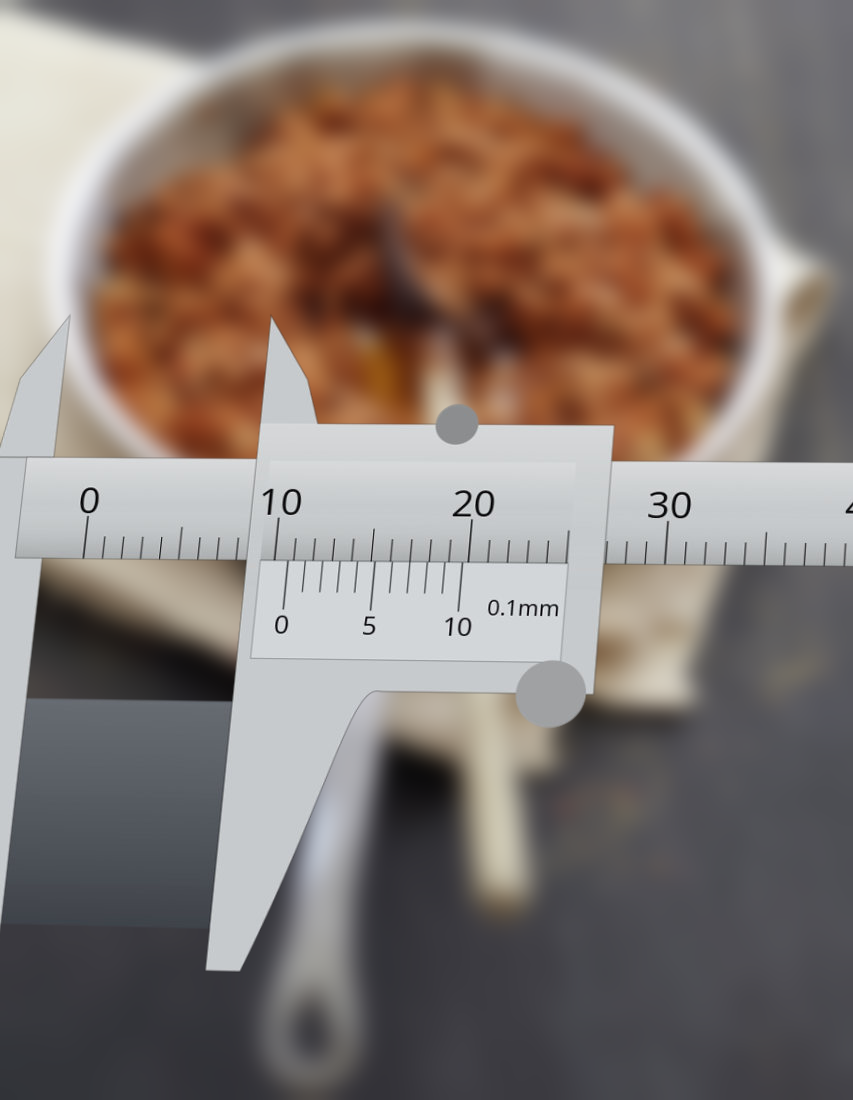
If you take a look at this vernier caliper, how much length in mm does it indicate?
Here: 10.7 mm
